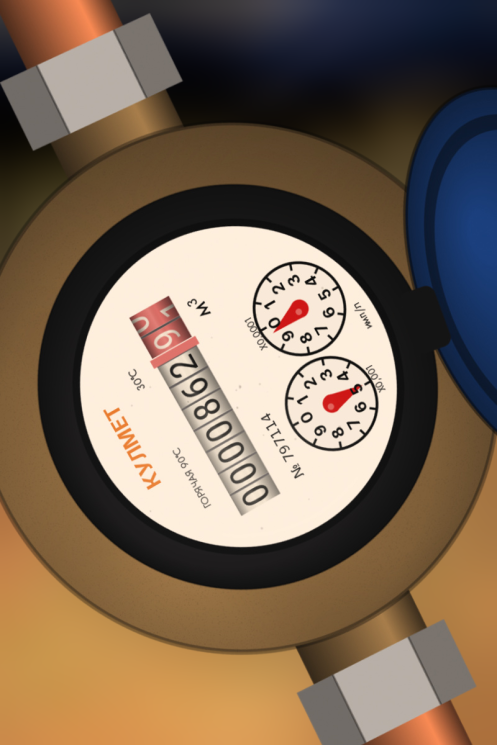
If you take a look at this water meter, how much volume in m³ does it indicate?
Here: 862.9049 m³
